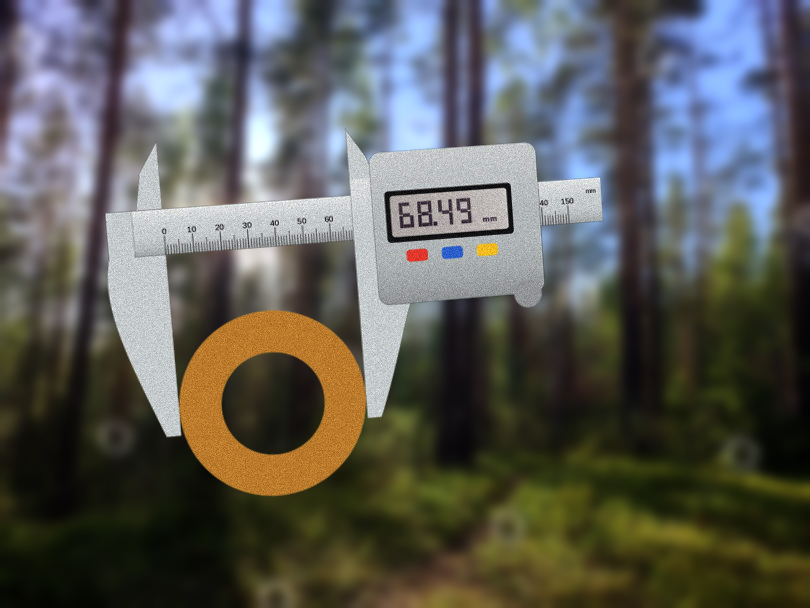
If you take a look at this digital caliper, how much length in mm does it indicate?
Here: 68.49 mm
